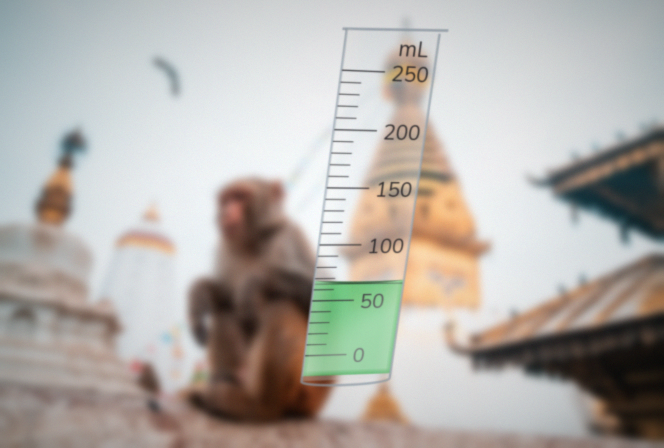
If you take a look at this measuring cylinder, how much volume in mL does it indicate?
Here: 65 mL
